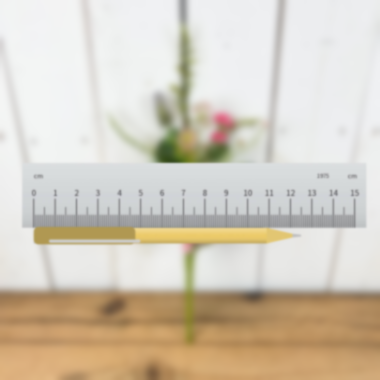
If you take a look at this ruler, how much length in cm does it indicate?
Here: 12.5 cm
